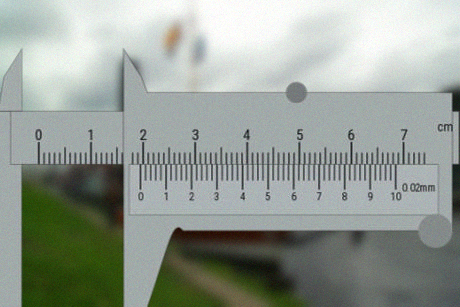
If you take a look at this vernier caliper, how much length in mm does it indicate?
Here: 19.5 mm
